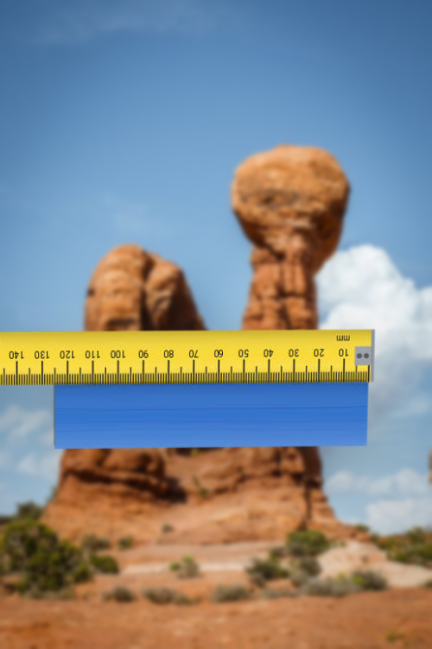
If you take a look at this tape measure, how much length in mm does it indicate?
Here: 125 mm
